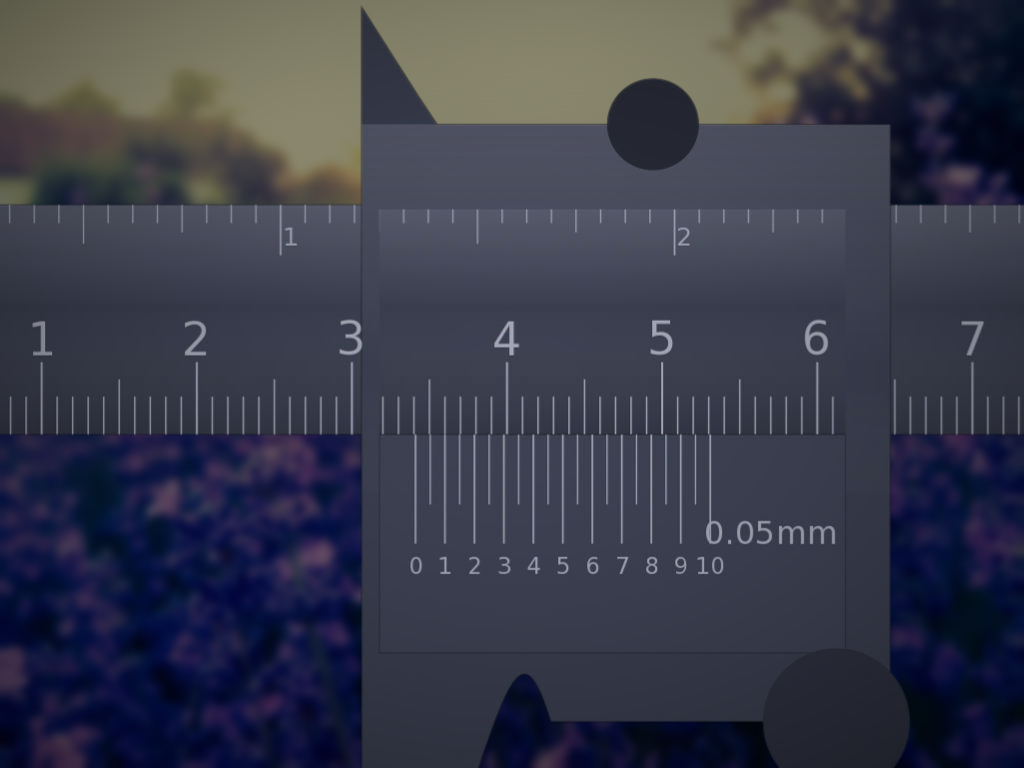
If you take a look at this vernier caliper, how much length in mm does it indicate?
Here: 34.1 mm
